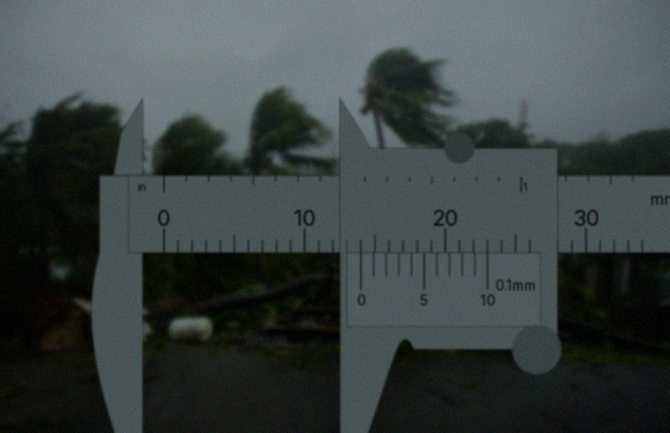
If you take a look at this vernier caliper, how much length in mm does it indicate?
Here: 14.0 mm
